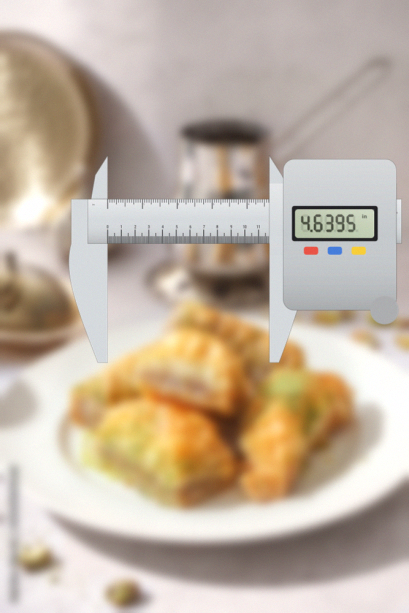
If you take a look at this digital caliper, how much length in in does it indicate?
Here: 4.6395 in
